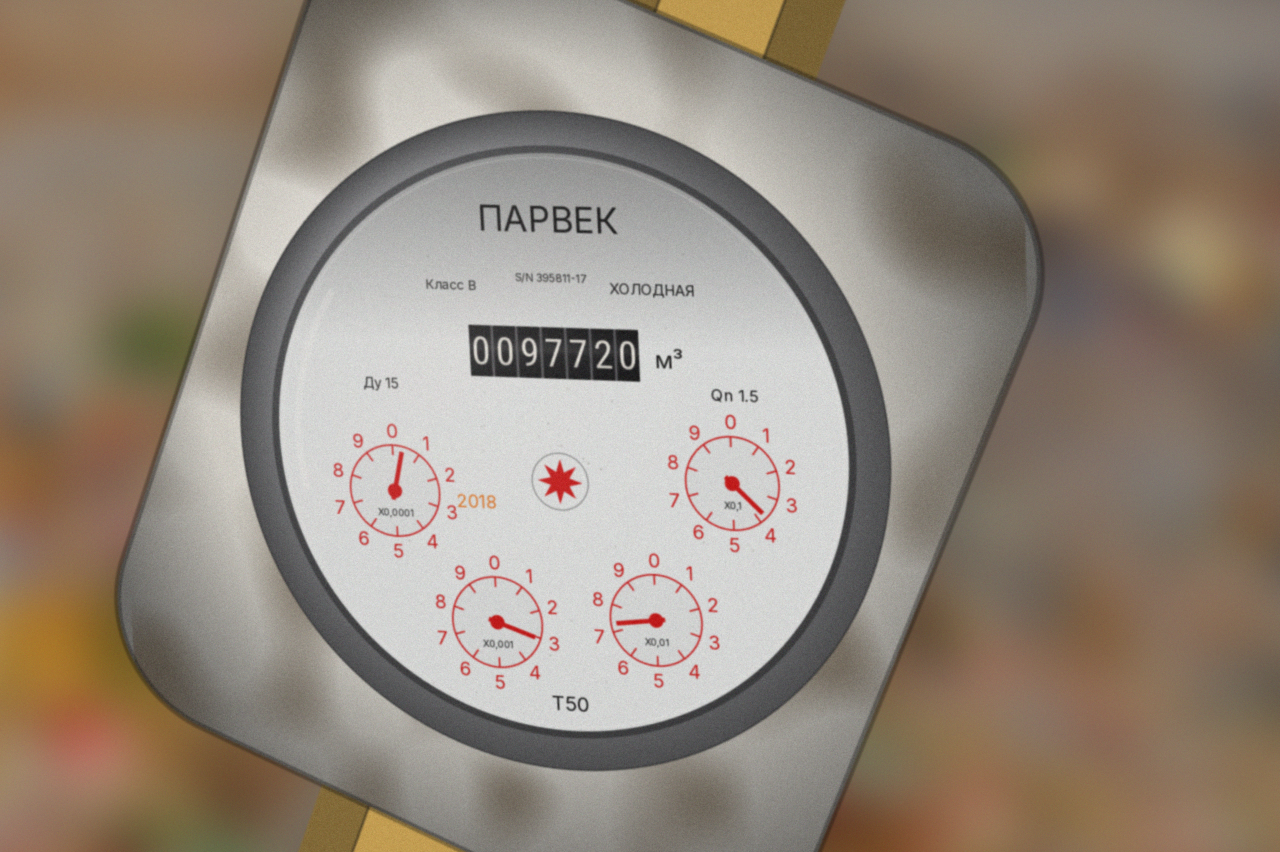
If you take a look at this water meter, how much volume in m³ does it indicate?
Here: 97720.3730 m³
